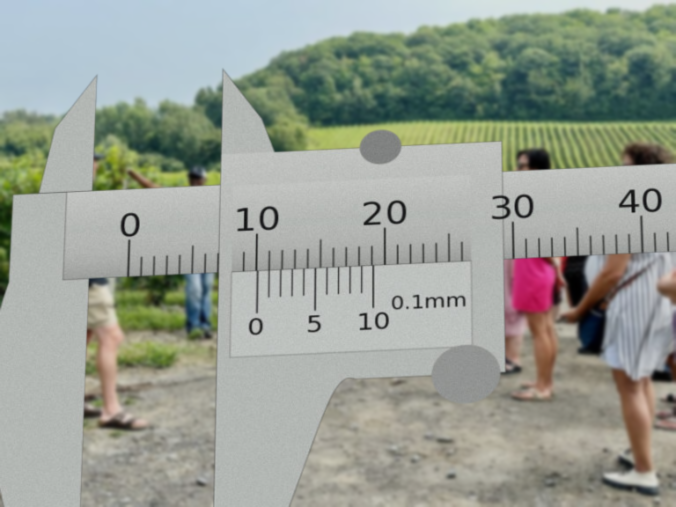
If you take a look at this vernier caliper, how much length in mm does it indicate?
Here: 10.1 mm
